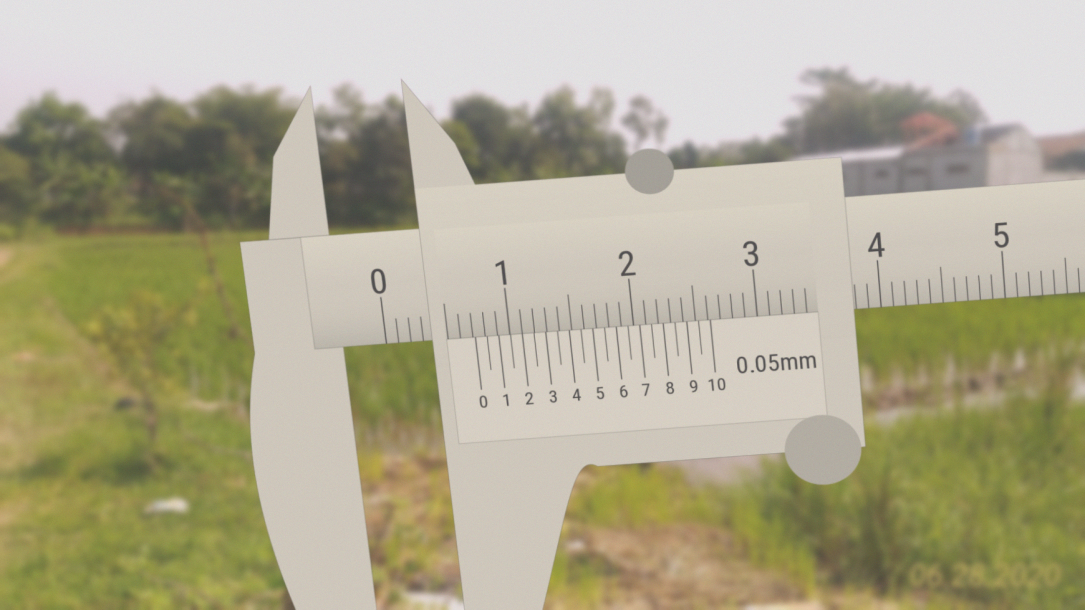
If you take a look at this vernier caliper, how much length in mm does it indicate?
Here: 7.2 mm
